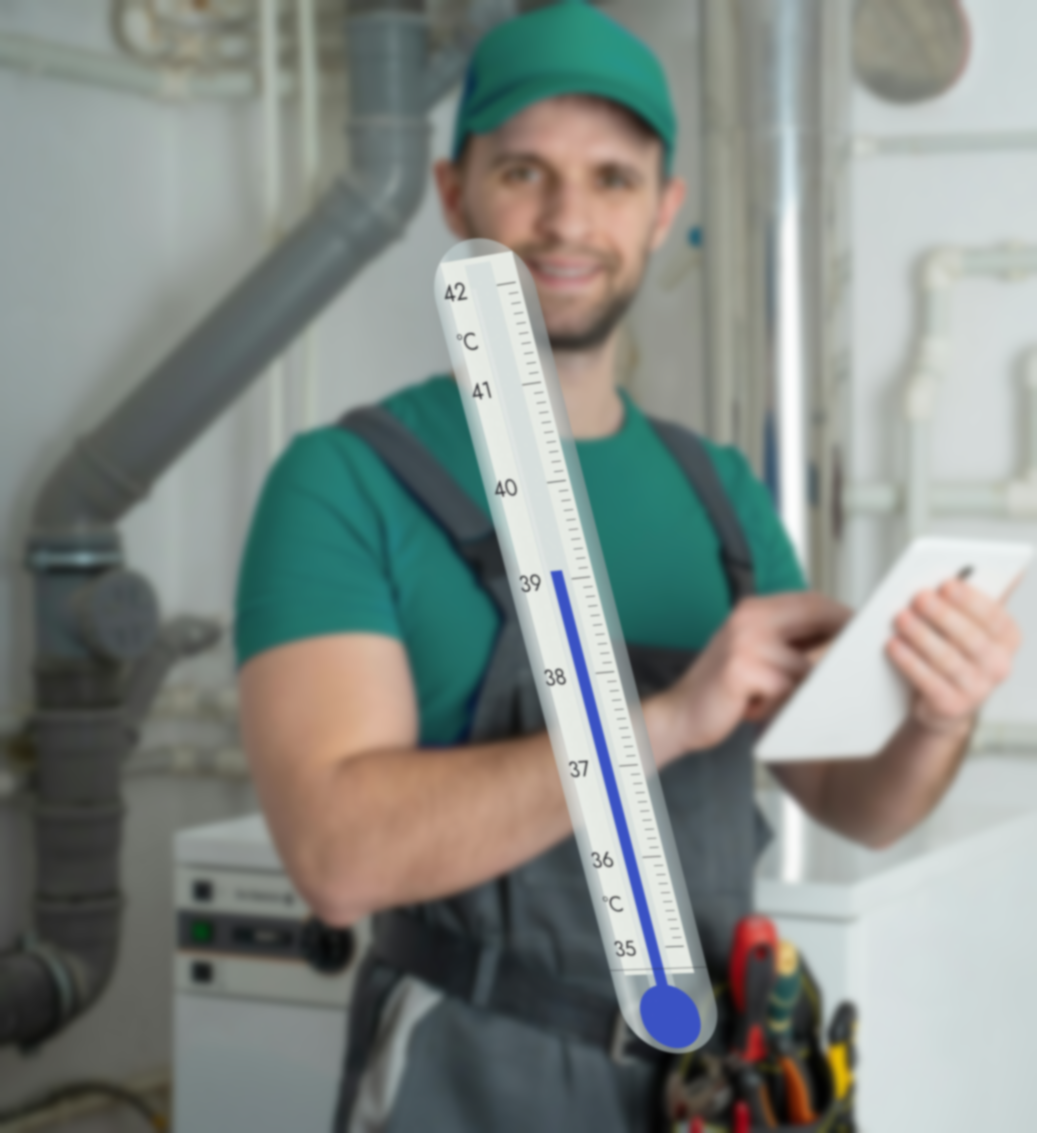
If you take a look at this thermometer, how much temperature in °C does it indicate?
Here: 39.1 °C
